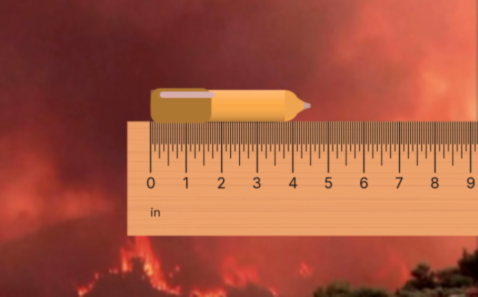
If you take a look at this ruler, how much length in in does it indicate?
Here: 4.5 in
